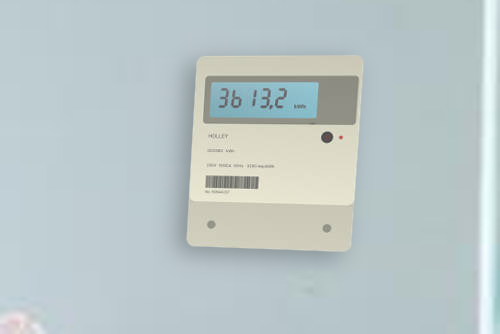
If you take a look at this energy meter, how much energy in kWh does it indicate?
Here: 3613.2 kWh
